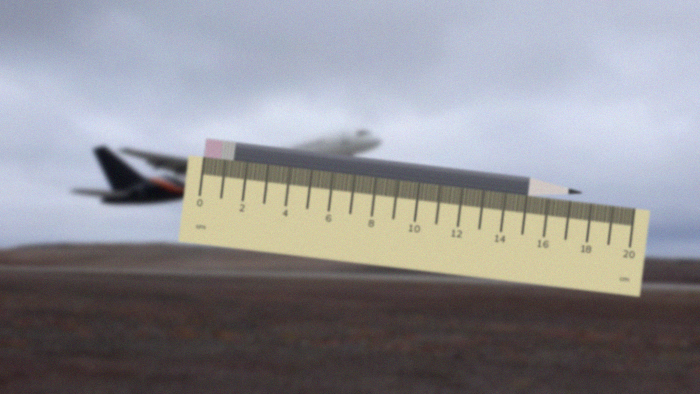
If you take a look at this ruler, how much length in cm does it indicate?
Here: 17.5 cm
